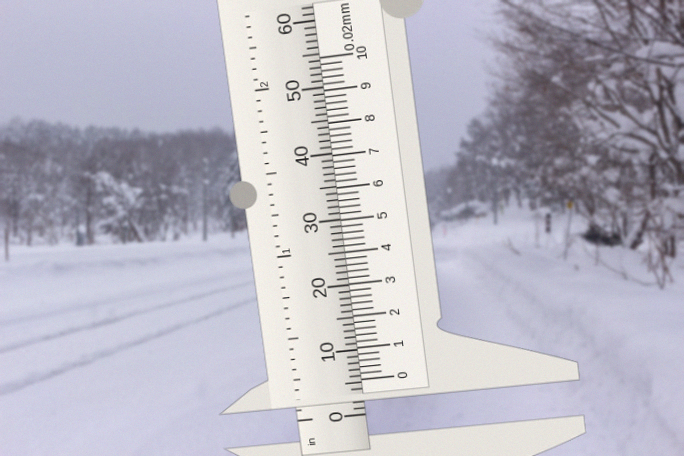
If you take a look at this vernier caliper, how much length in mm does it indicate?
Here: 5.4 mm
